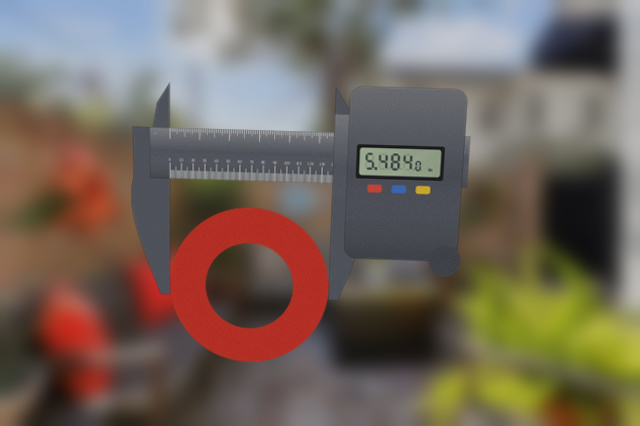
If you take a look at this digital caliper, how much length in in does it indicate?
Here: 5.4840 in
